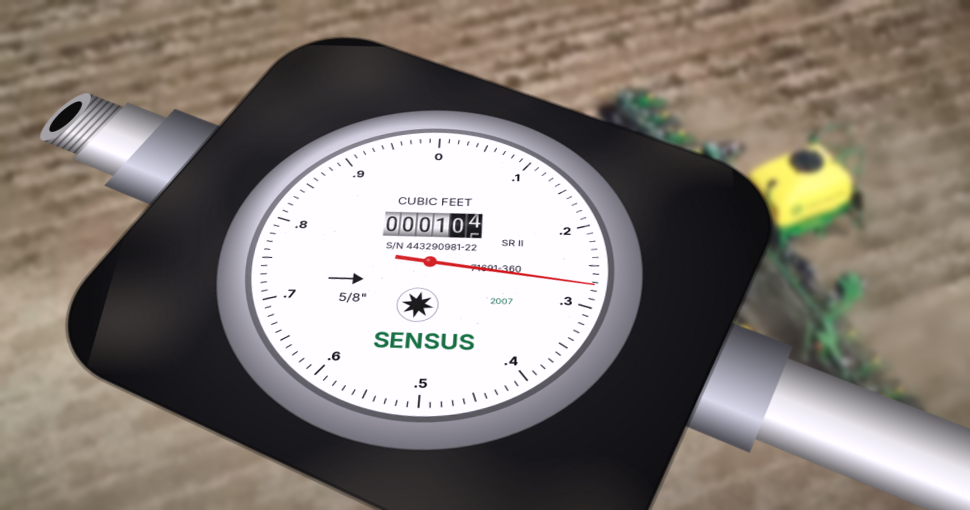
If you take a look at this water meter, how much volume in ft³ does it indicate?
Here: 104.27 ft³
